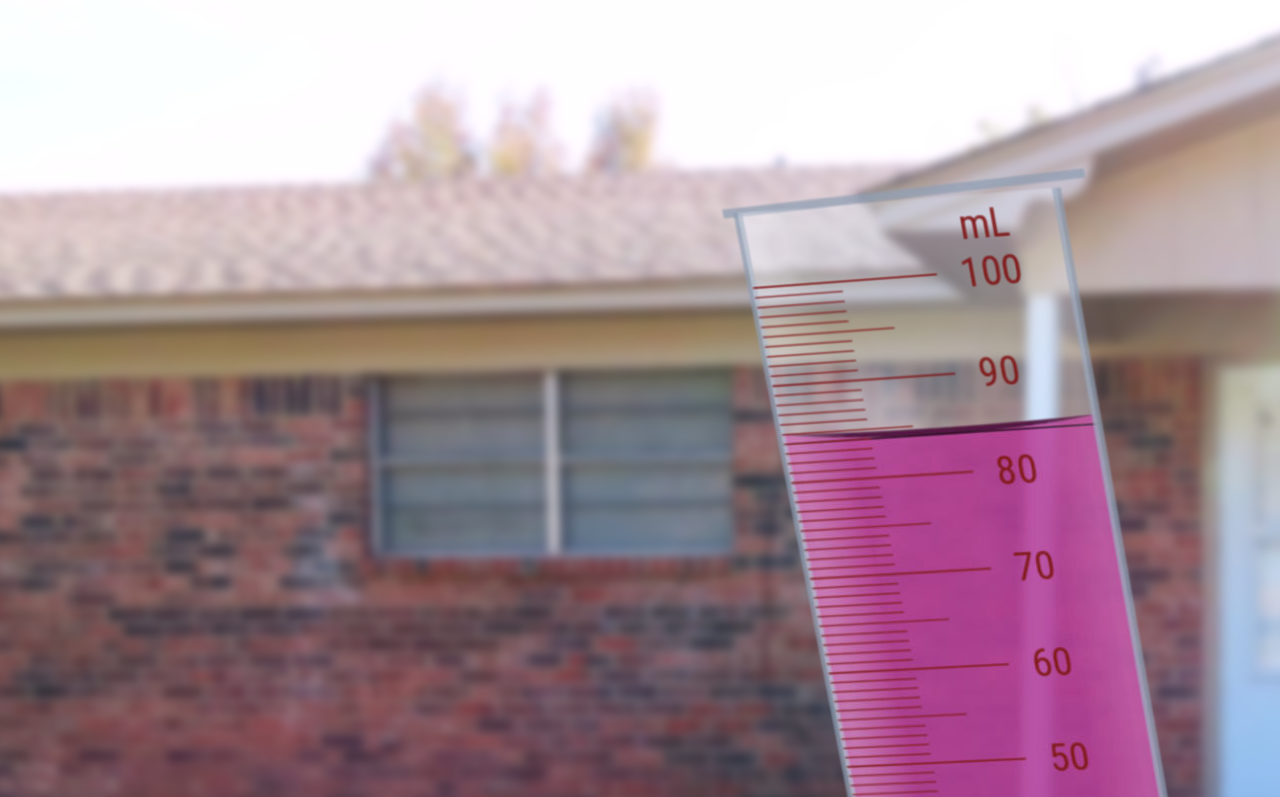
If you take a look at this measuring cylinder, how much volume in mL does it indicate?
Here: 84 mL
